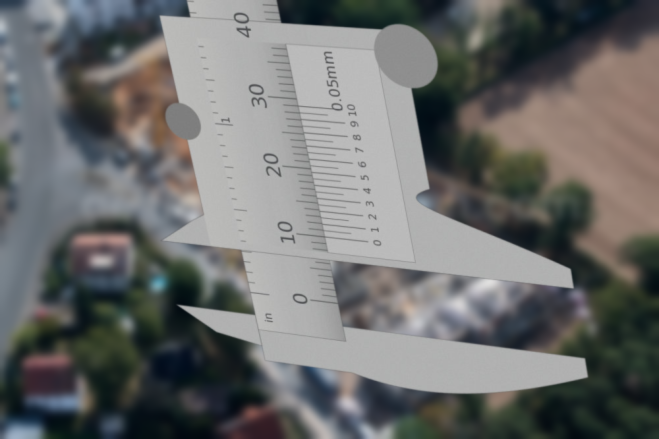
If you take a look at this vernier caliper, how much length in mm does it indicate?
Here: 10.0 mm
